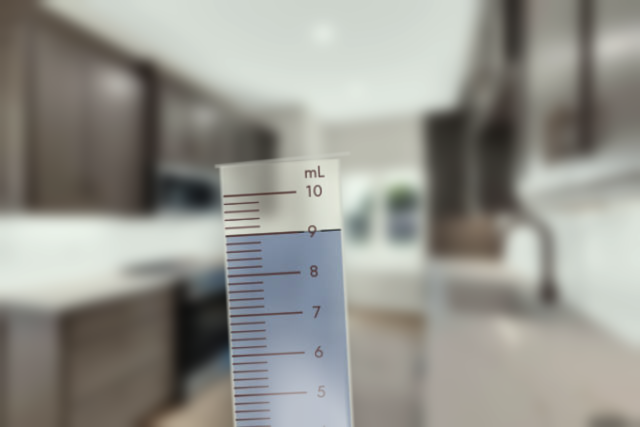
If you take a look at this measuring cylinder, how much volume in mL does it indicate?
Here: 9 mL
